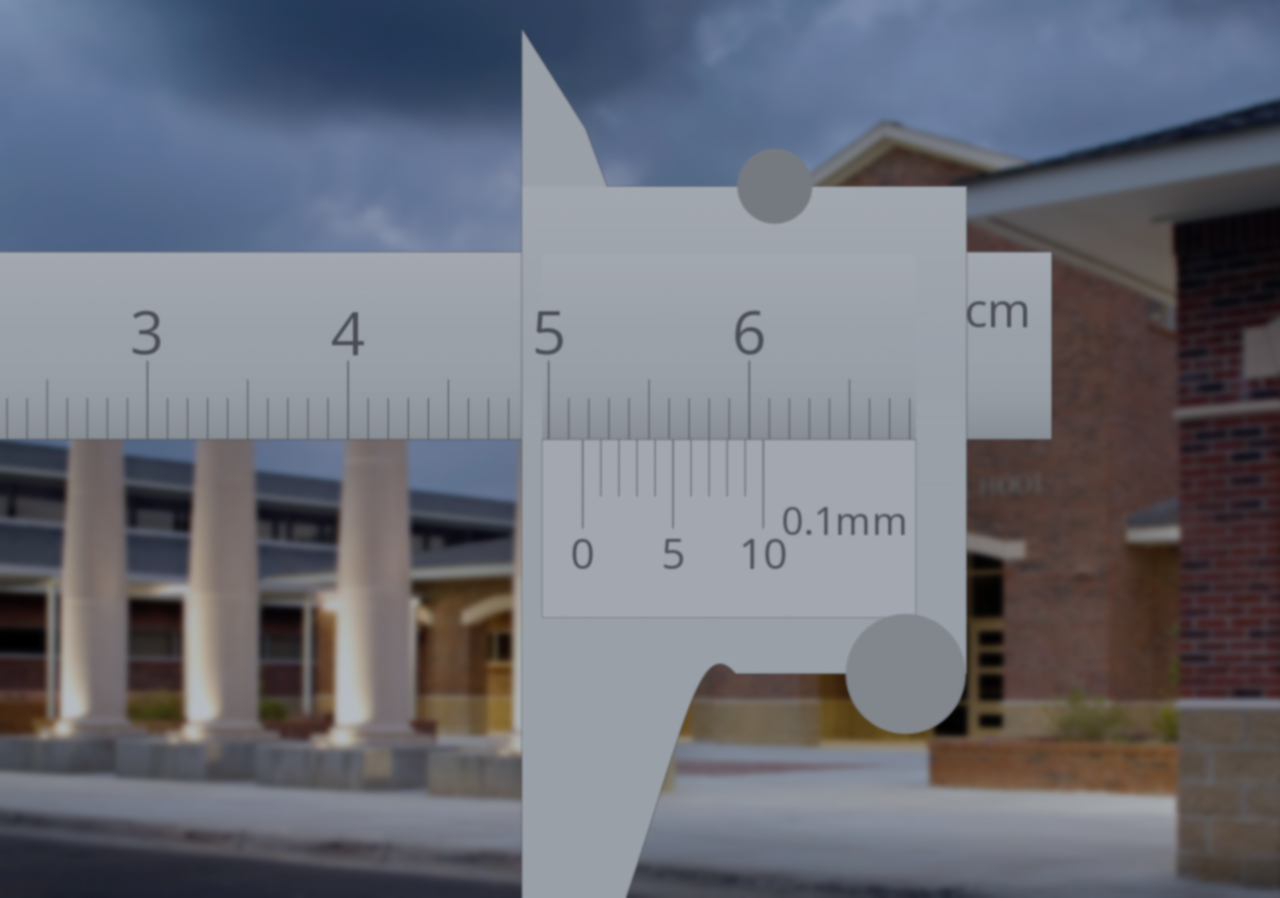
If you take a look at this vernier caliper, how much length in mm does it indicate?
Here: 51.7 mm
